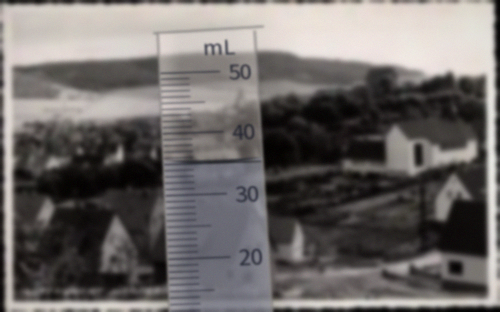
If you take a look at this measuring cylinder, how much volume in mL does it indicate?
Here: 35 mL
